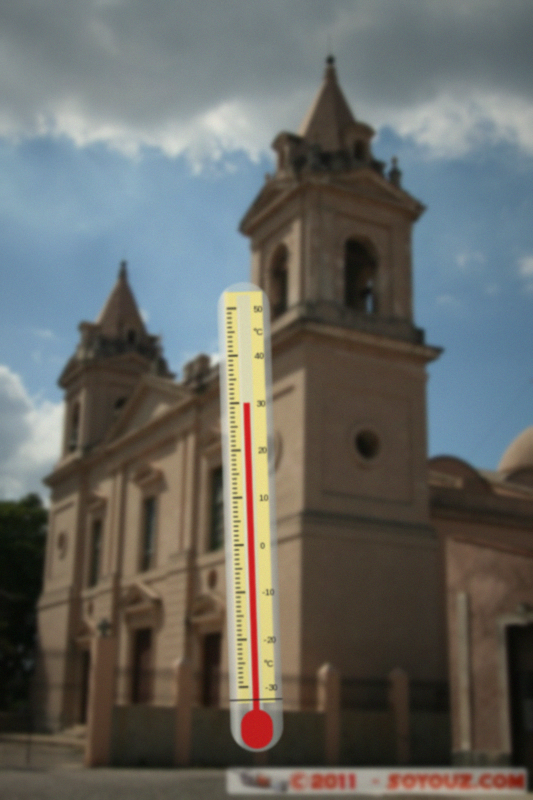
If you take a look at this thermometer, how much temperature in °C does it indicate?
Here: 30 °C
